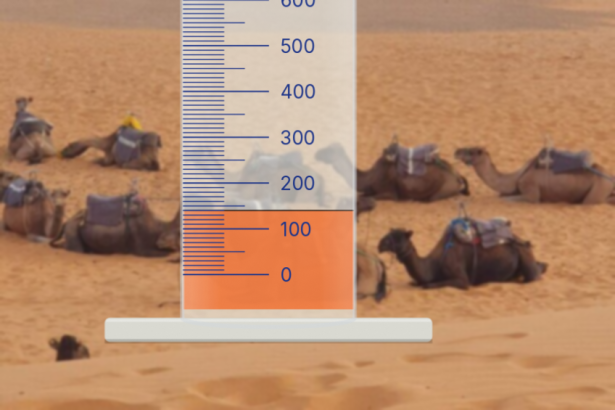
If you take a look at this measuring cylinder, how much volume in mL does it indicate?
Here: 140 mL
